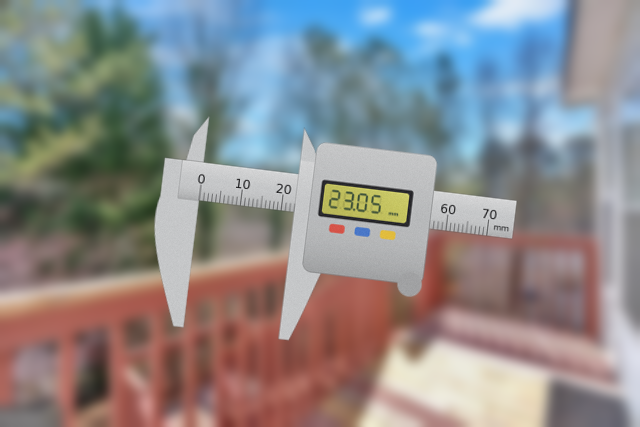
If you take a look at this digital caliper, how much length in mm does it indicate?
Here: 23.05 mm
